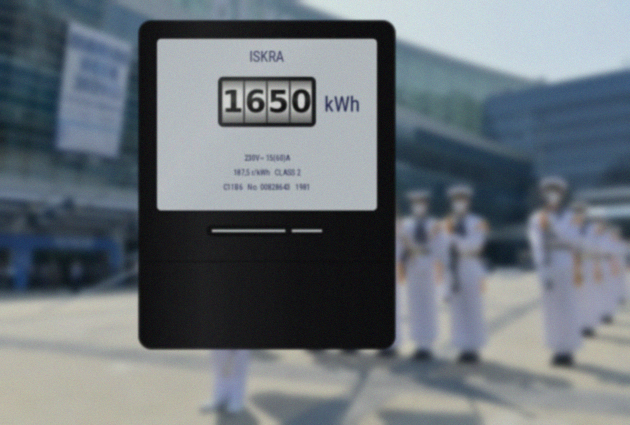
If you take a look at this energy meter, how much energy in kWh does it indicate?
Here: 1650 kWh
